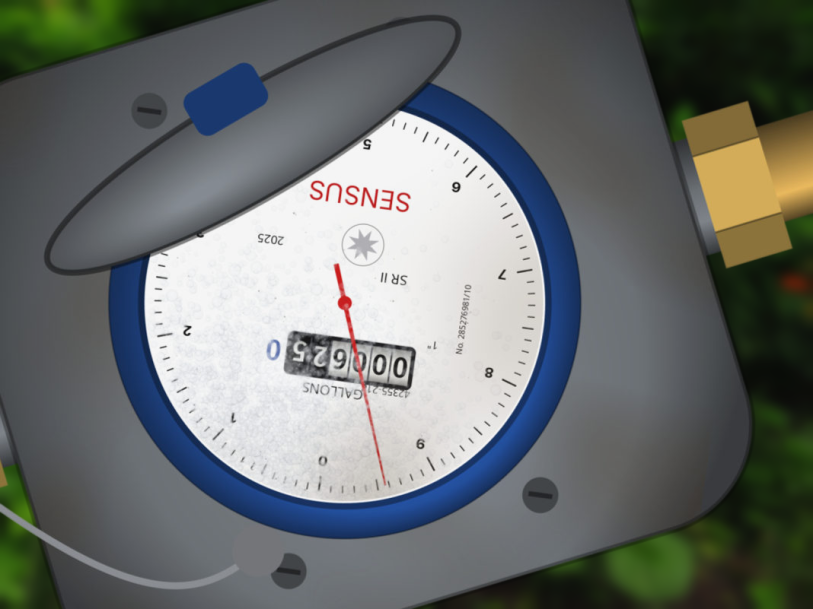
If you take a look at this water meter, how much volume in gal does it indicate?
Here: 6249.4 gal
